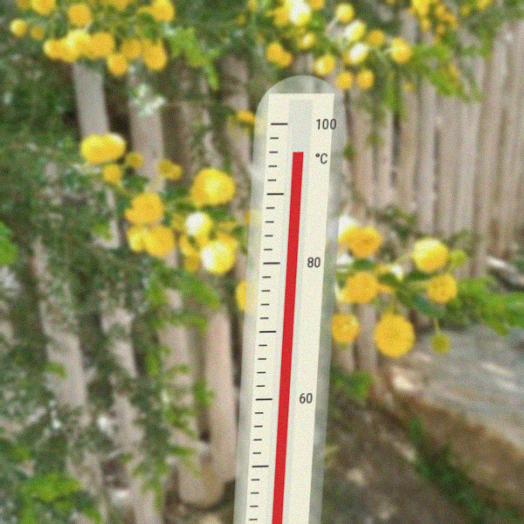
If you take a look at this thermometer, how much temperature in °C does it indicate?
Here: 96 °C
